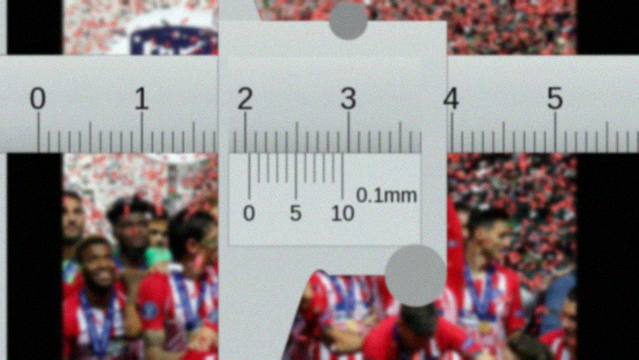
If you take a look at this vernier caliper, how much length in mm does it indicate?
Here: 20.4 mm
